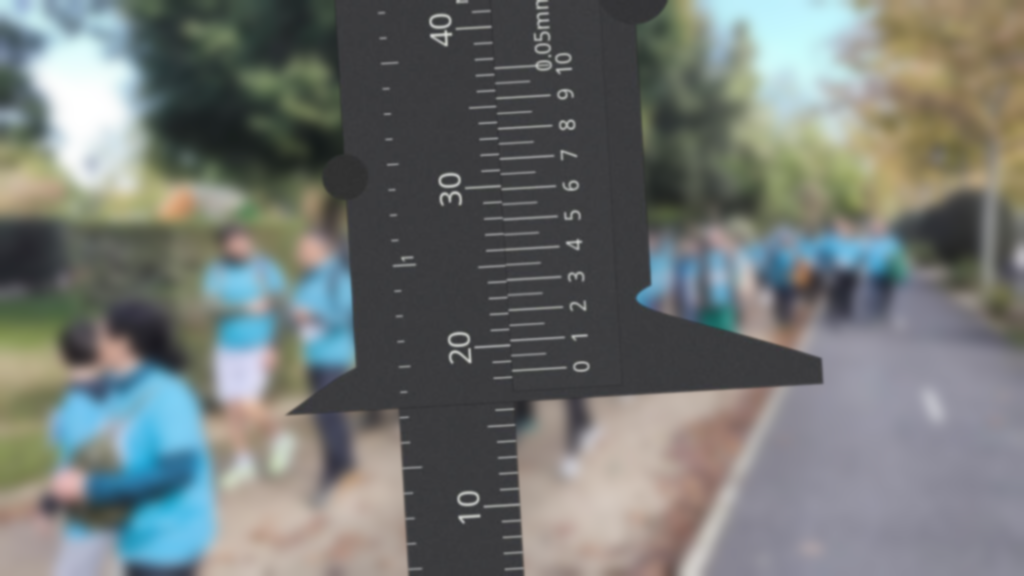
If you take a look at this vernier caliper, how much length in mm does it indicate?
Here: 18.4 mm
